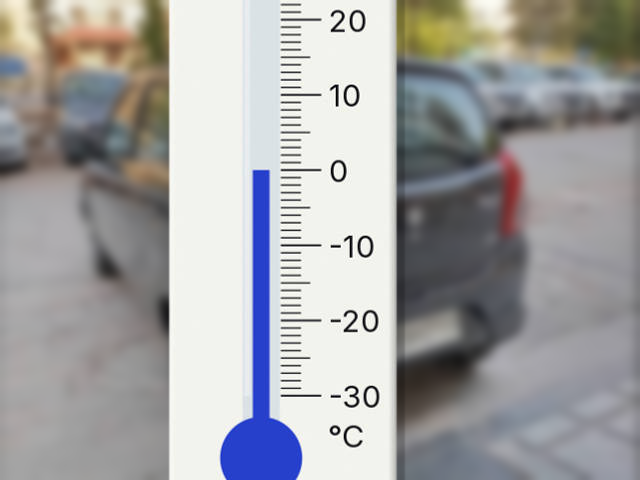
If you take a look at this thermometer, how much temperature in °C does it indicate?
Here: 0 °C
